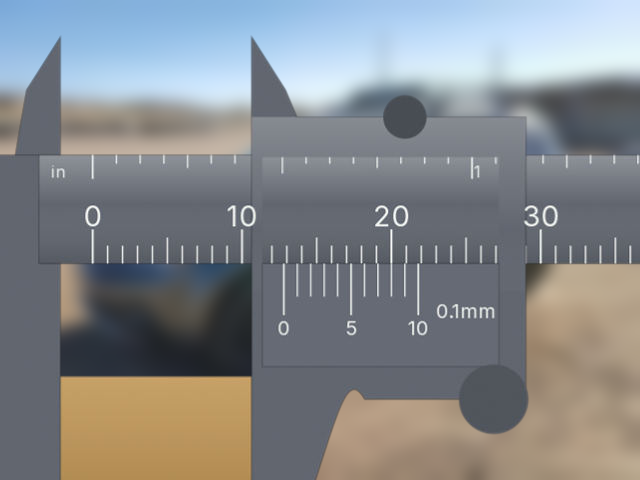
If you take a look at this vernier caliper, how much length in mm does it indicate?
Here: 12.8 mm
